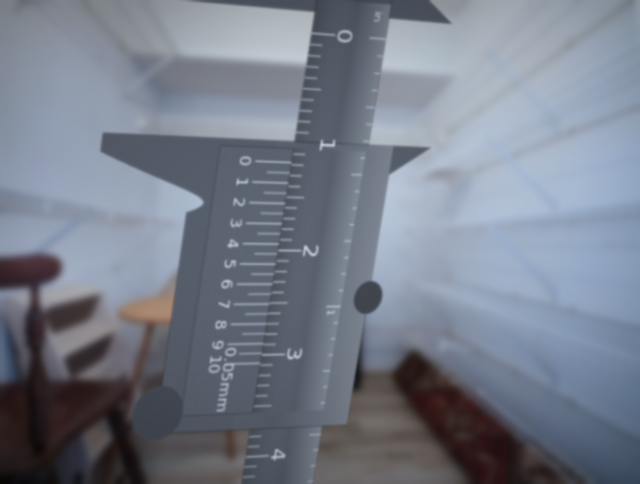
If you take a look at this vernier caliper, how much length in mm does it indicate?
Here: 11.8 mm
